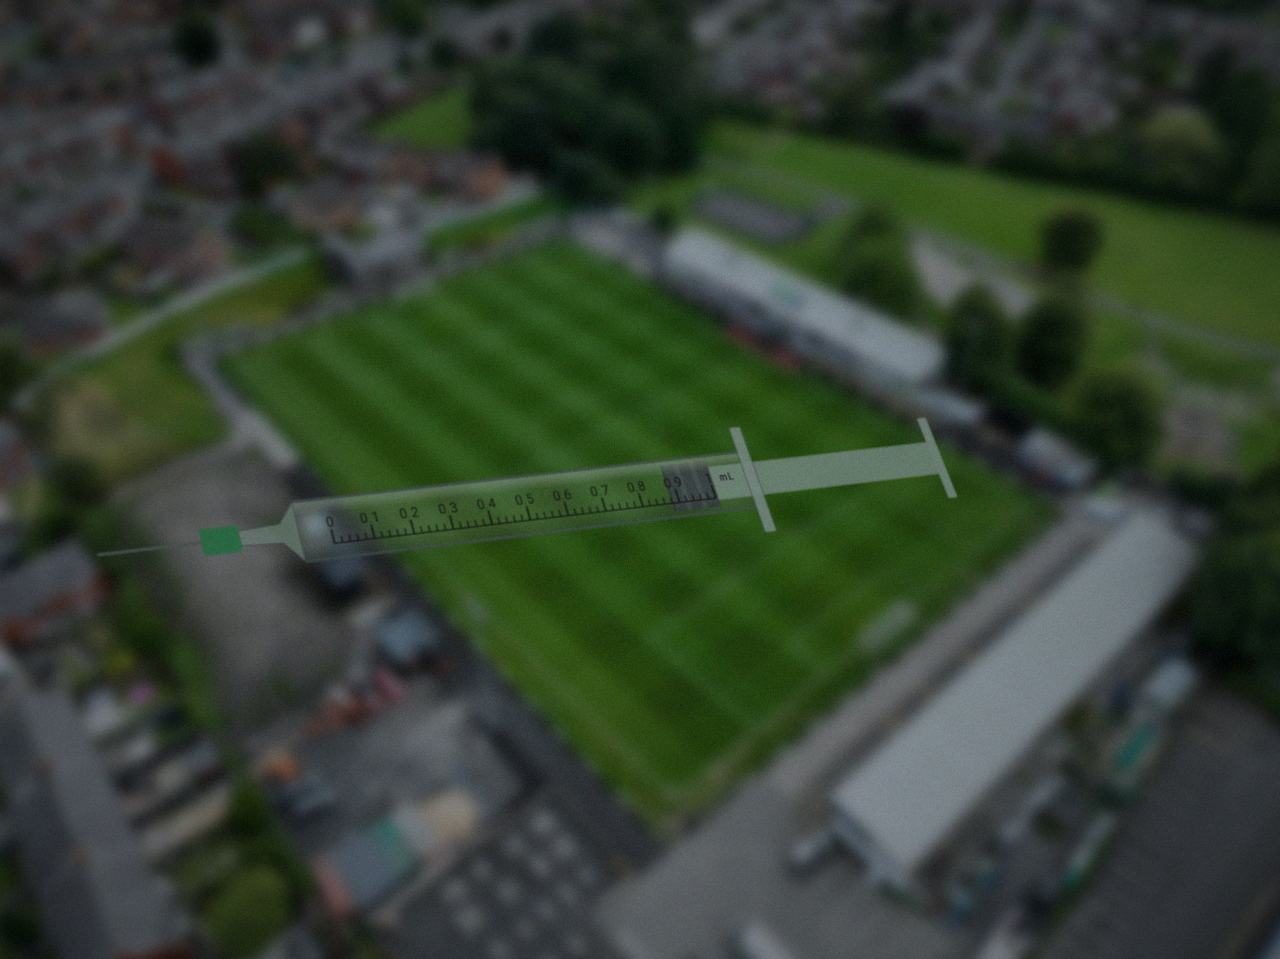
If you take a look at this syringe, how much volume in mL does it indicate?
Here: 0.88 mL
